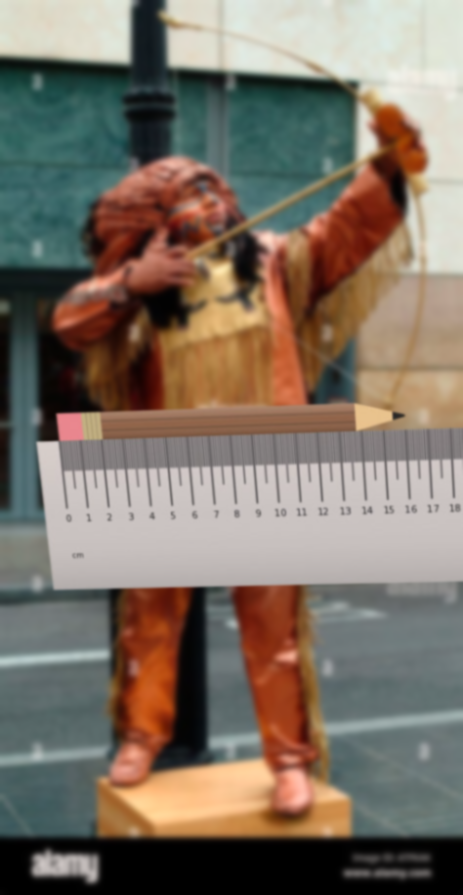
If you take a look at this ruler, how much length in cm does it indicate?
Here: 16 cm
